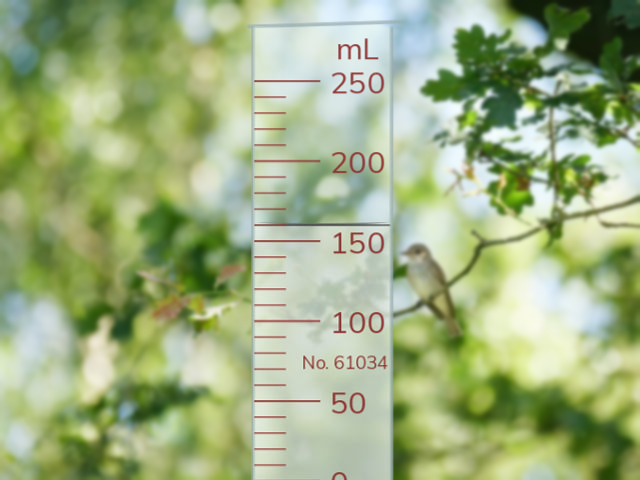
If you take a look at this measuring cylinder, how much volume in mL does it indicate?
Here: 160 mL
